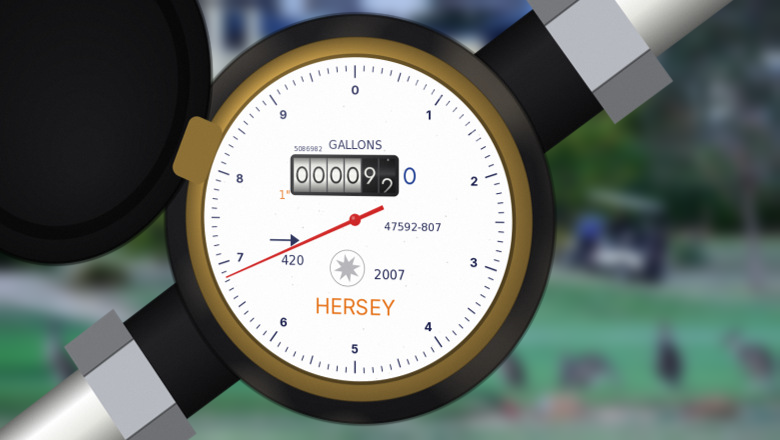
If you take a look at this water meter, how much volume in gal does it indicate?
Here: 916.8 gal
